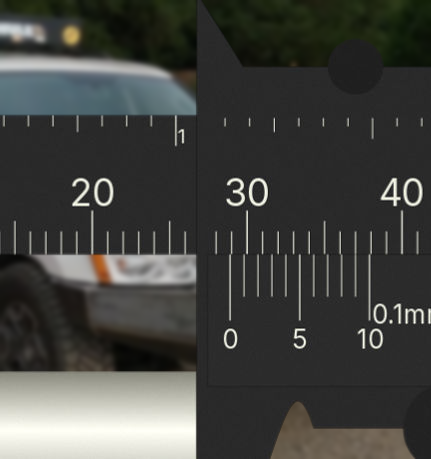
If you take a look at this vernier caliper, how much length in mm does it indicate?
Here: 28.9 mm
